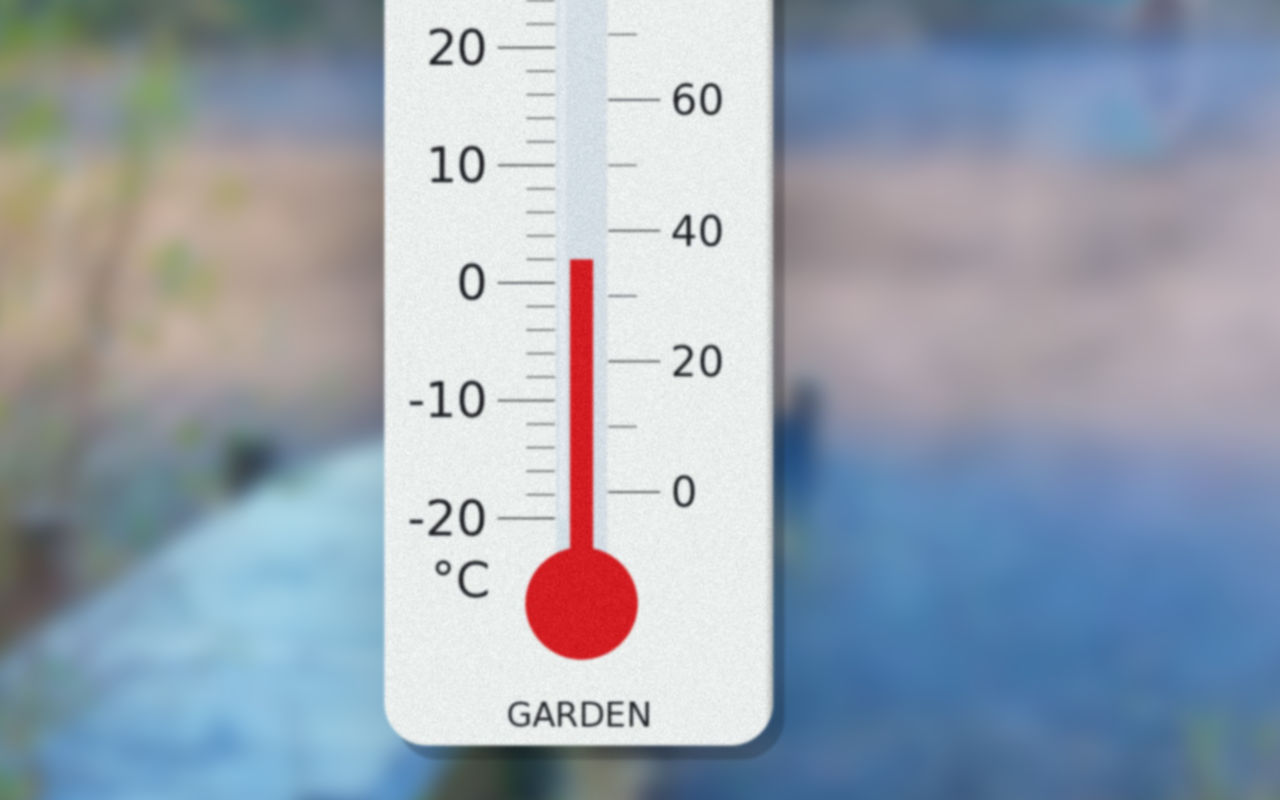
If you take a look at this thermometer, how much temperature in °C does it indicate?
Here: 2 °C
